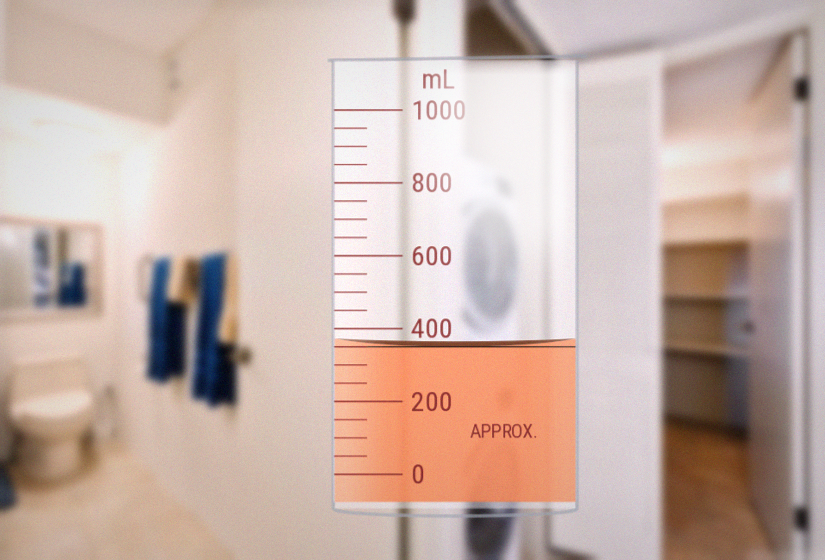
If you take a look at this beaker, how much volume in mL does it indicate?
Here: 350 mL
